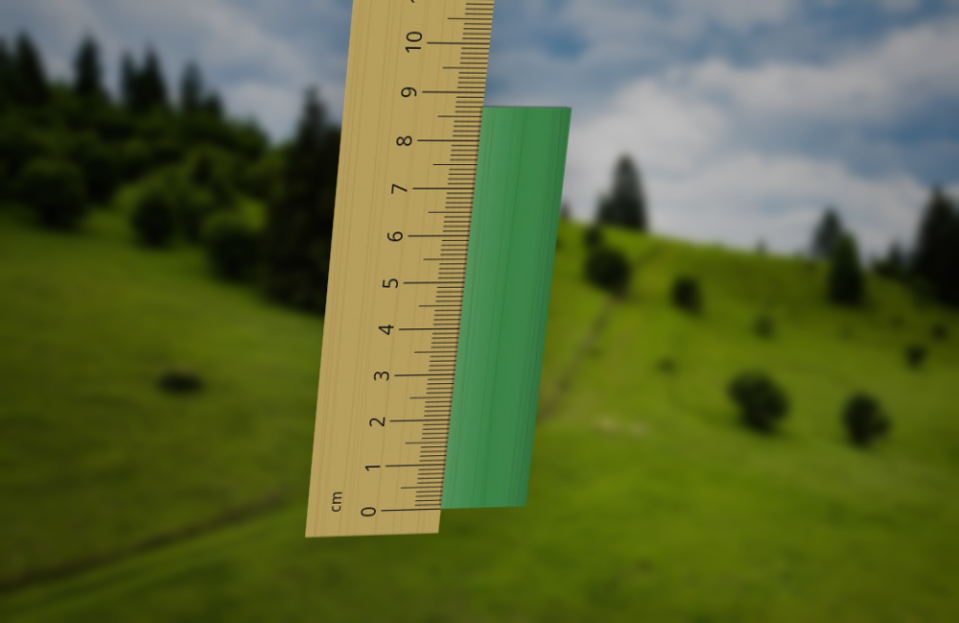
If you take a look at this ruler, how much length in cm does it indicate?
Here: 8.7 cm
